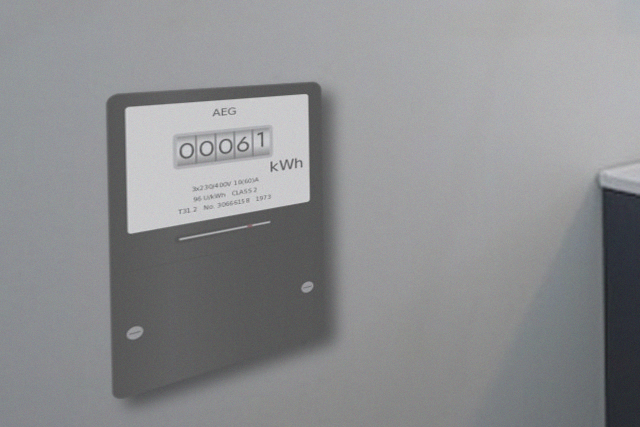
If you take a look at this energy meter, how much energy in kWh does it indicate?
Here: 61 kWh
